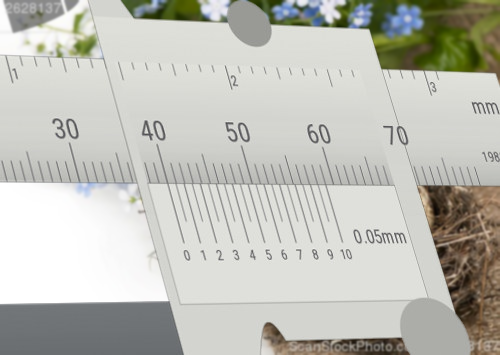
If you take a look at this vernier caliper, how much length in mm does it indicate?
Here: 40.0 mm
